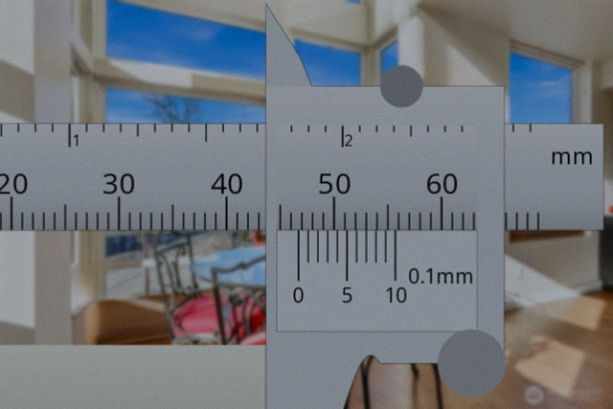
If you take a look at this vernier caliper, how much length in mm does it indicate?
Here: 46.7 mm
